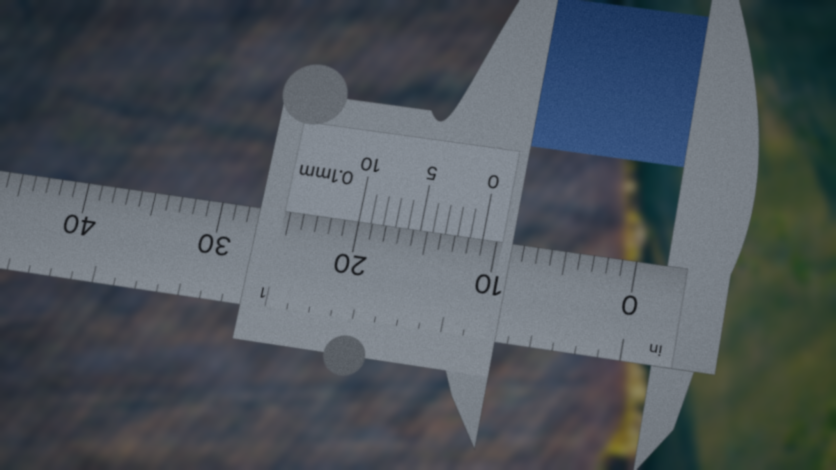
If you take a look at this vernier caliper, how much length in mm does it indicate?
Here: 11.0 mm
